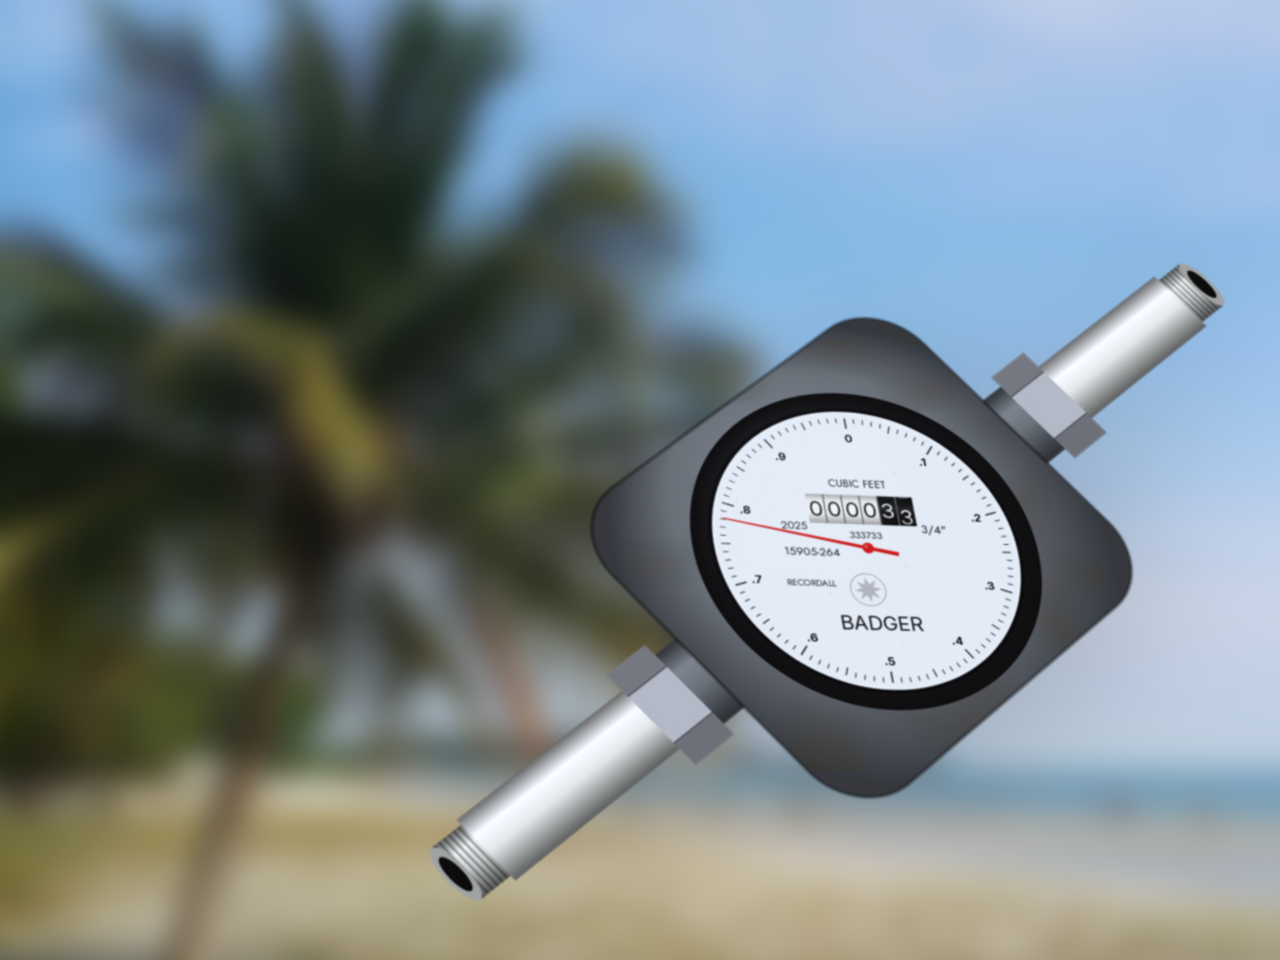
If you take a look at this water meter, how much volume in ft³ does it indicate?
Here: 32.78 ft³
